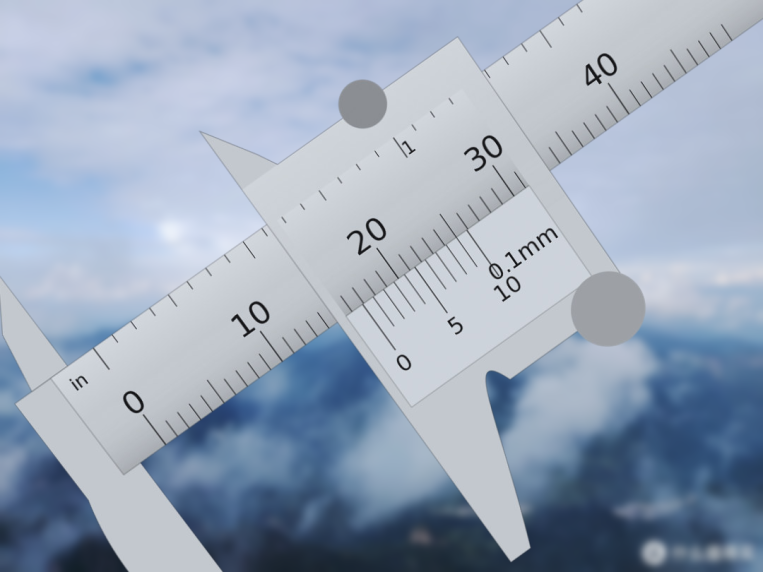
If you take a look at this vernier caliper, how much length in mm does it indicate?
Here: 16.9 mm
